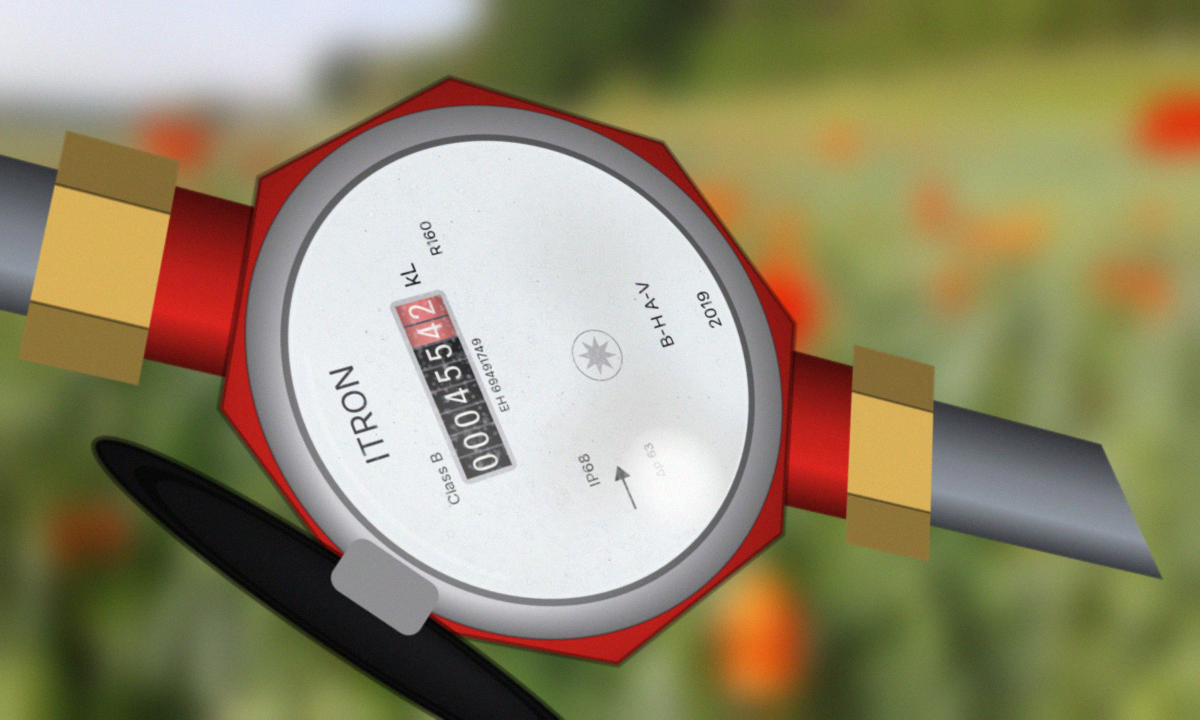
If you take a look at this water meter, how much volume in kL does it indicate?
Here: 455.42 kL
